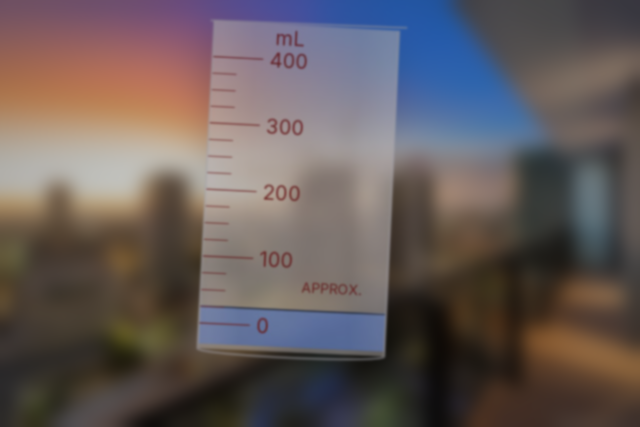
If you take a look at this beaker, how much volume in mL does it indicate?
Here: 25 mL
